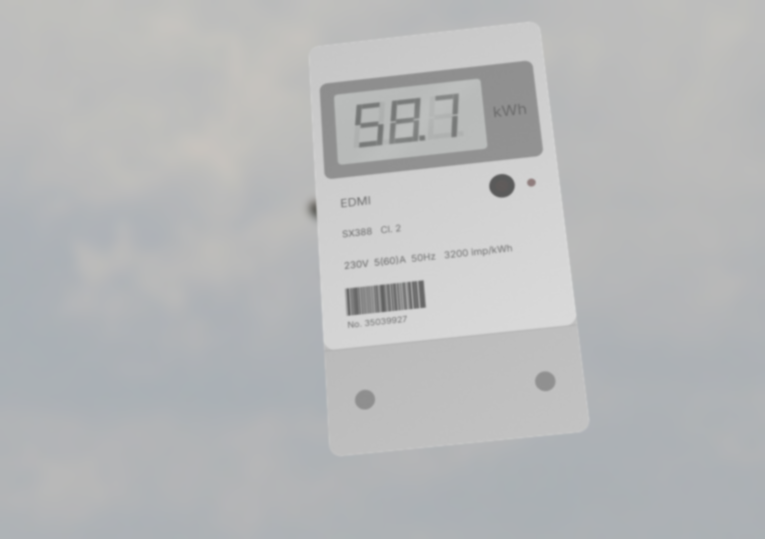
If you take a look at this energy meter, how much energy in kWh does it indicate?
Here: 58.7 kWh
